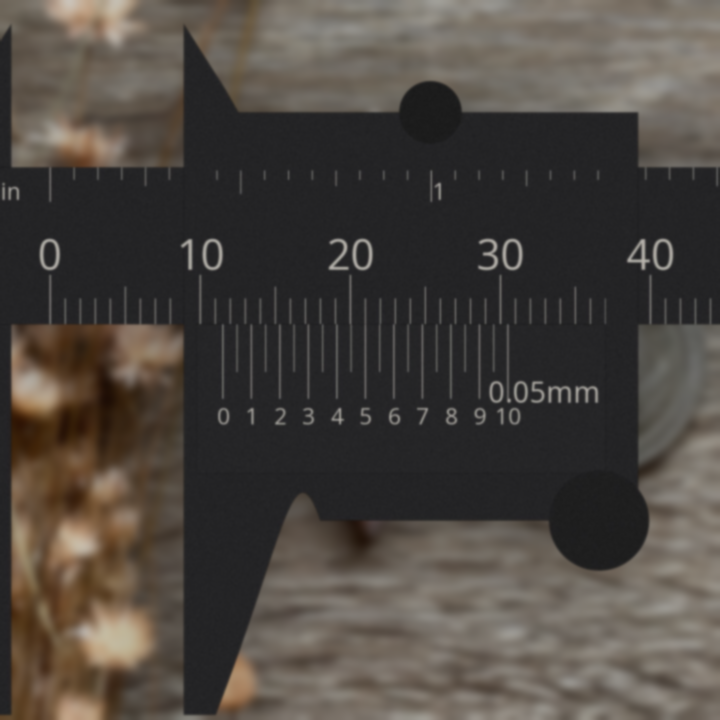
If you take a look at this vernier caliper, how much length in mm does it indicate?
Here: 11.5 mm
